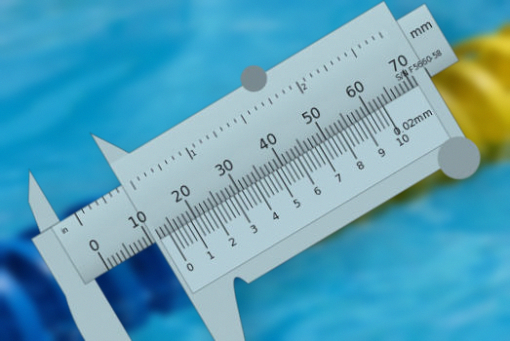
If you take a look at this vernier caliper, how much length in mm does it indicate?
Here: 14.0 mm
